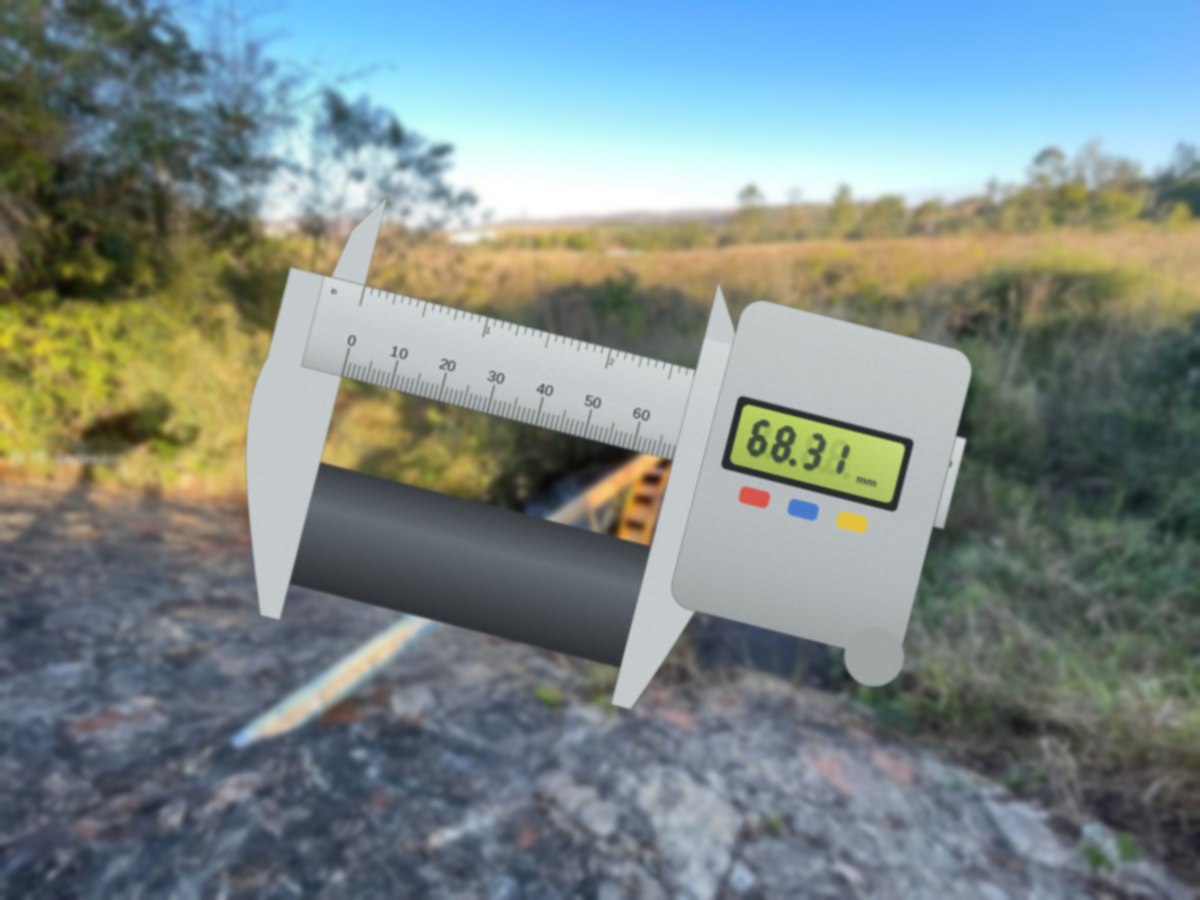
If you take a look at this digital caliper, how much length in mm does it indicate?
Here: 68.31 mm
